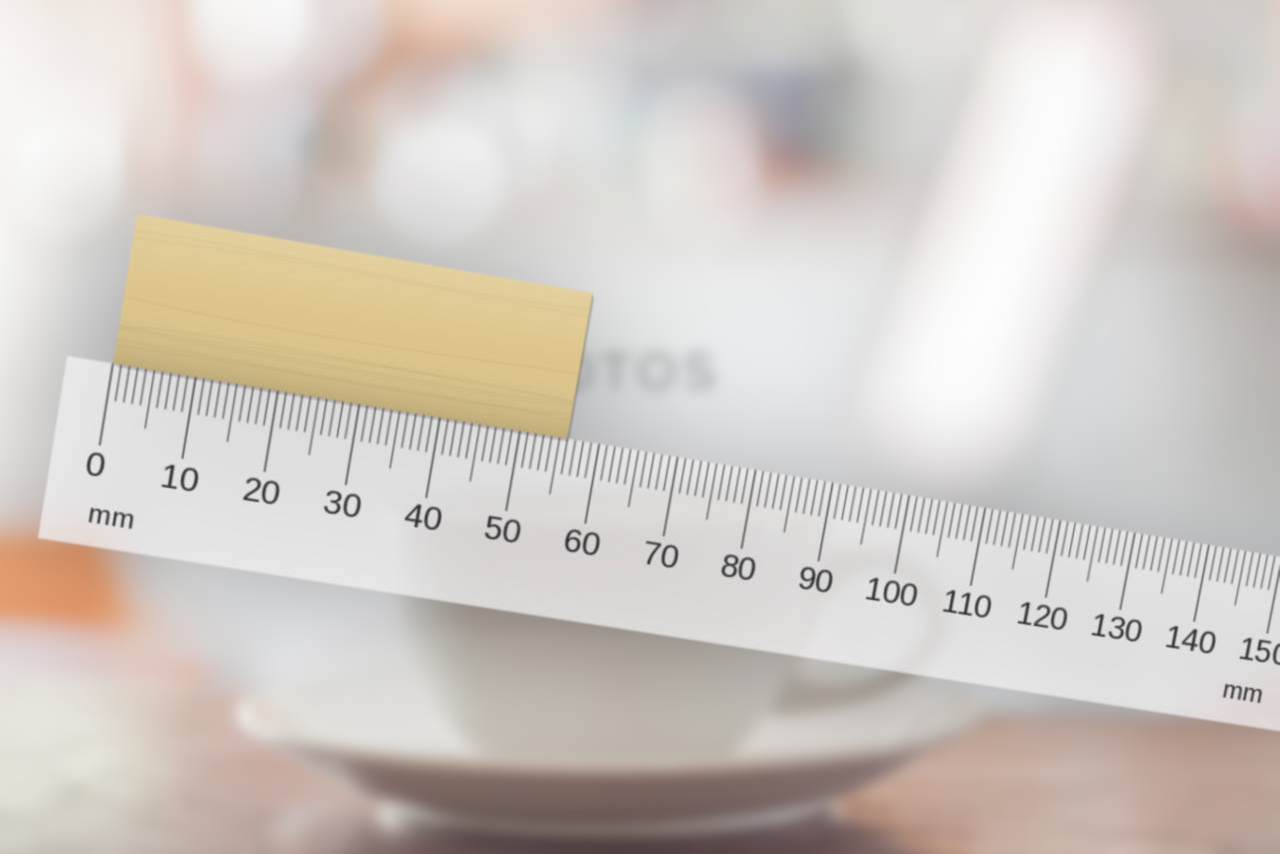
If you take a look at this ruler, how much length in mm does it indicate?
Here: 56 mm
